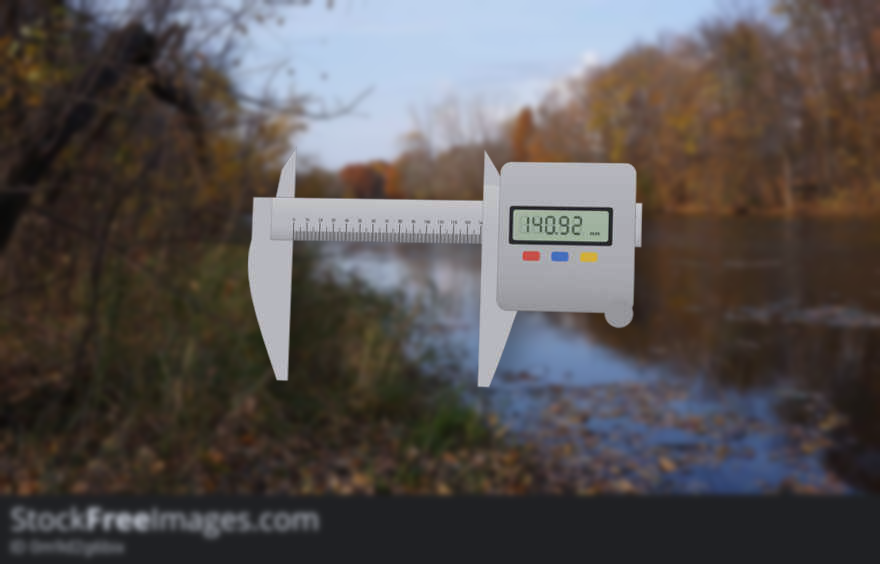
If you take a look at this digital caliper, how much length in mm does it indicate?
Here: 140.92 mm
